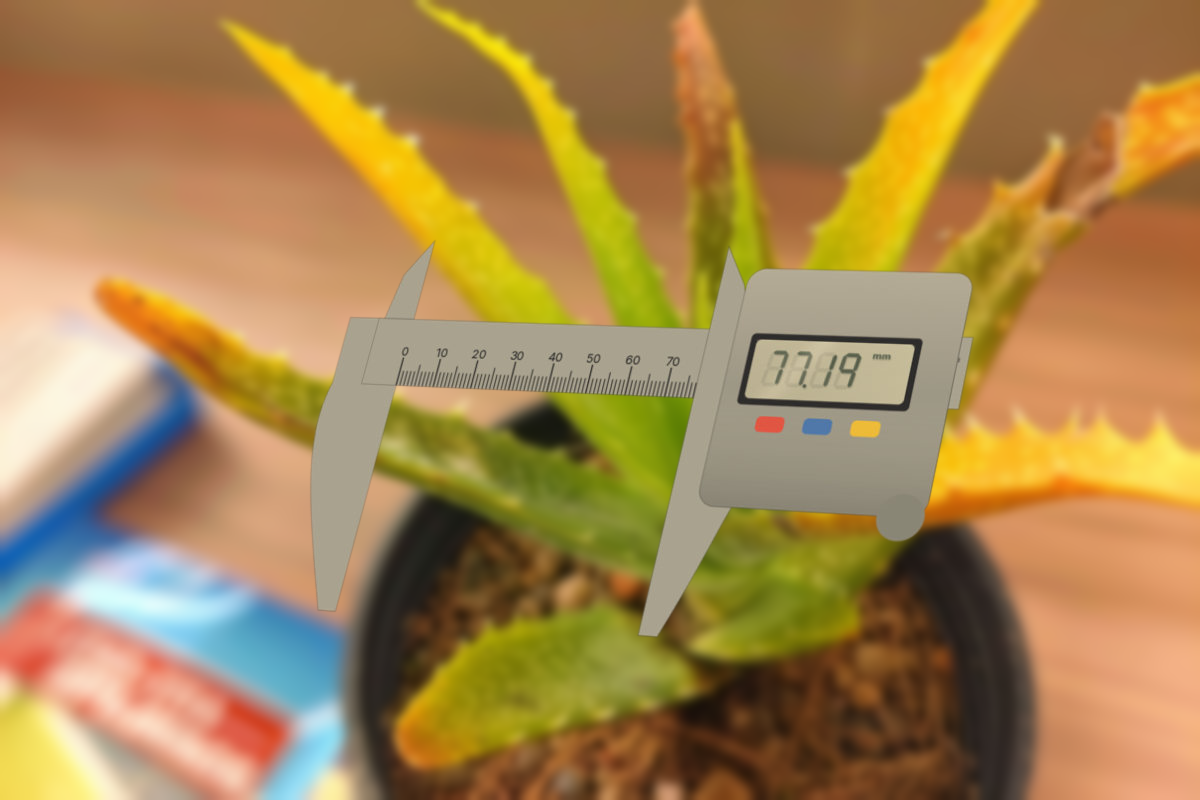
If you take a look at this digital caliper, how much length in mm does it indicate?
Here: 77.19 mm
